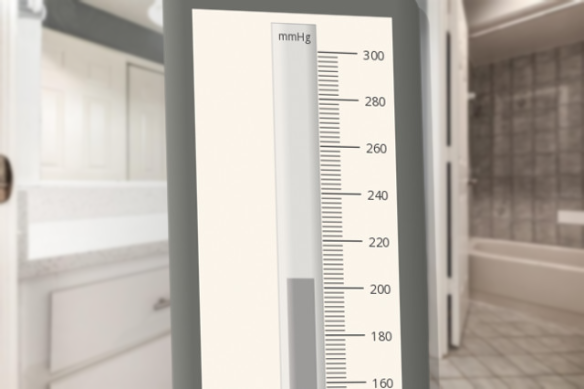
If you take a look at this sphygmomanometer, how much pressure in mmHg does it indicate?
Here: 204 mmHg
